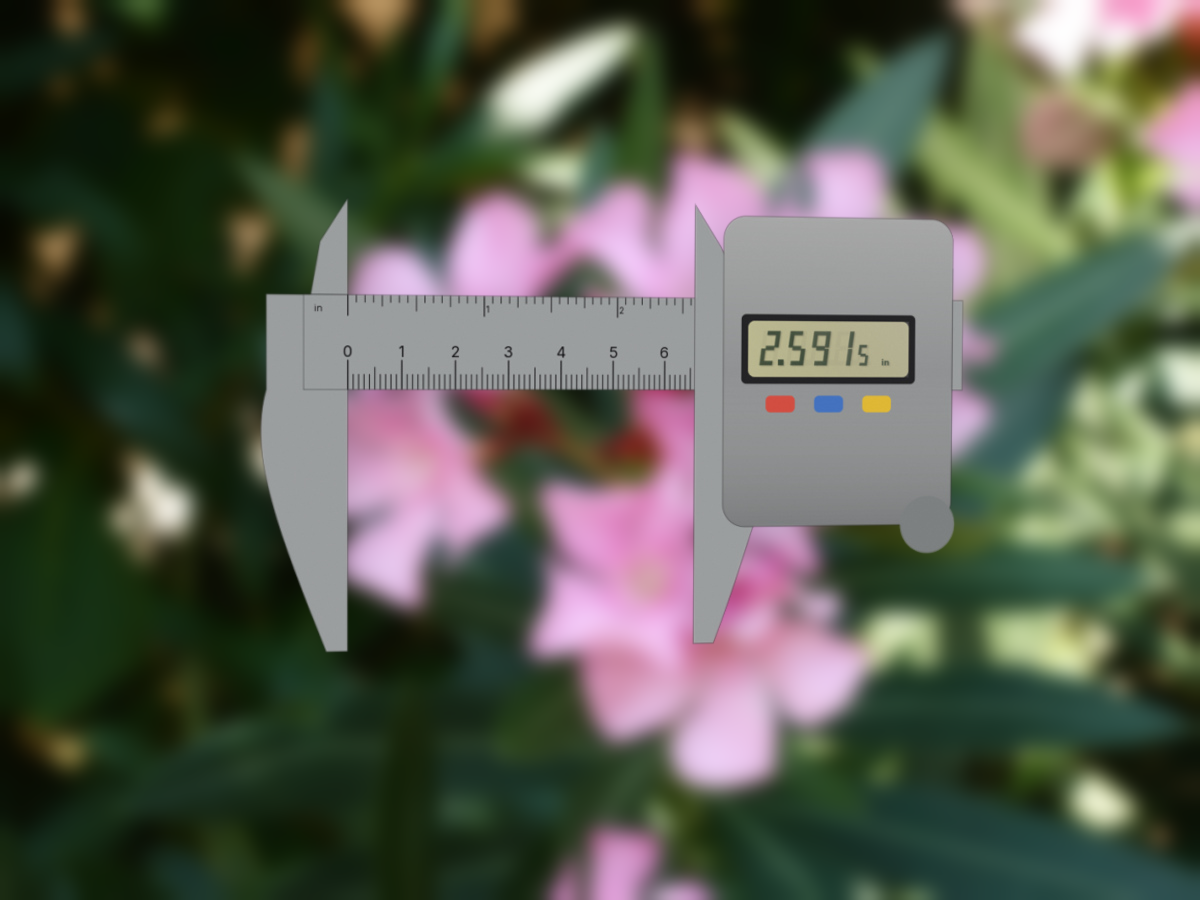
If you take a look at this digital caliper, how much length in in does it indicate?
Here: 2.5915 in
